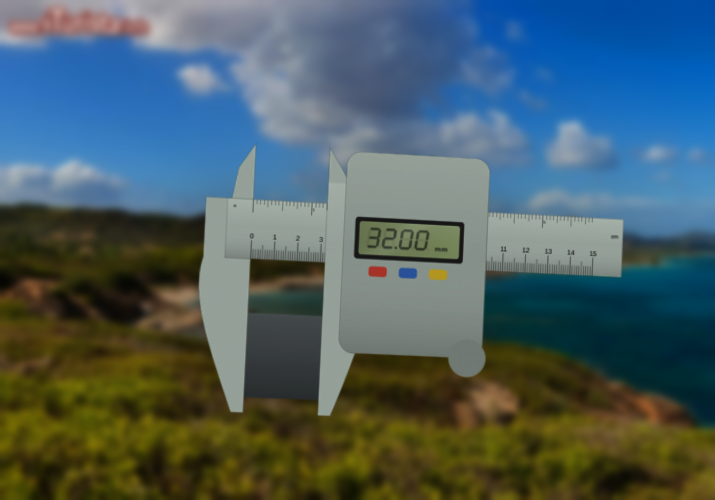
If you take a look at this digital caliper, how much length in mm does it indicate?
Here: 32.00 mm
